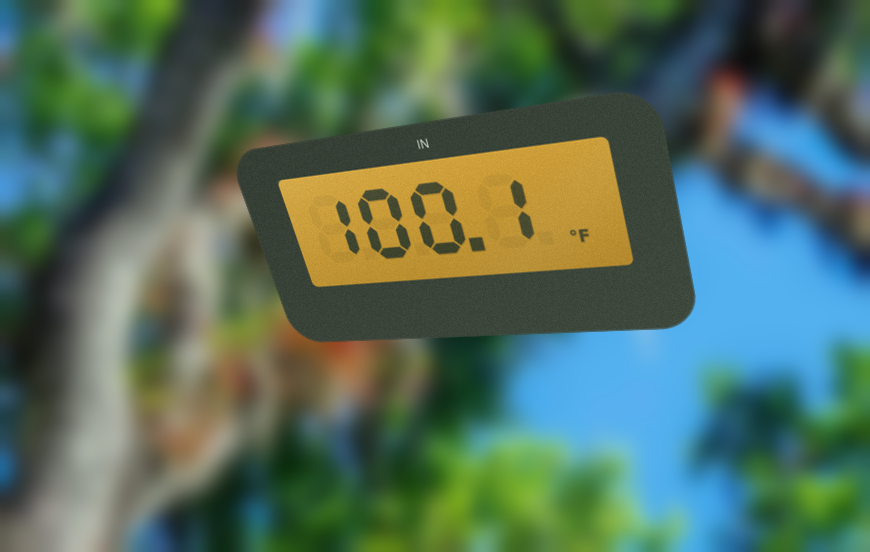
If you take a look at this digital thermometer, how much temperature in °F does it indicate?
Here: 100.1 °F
